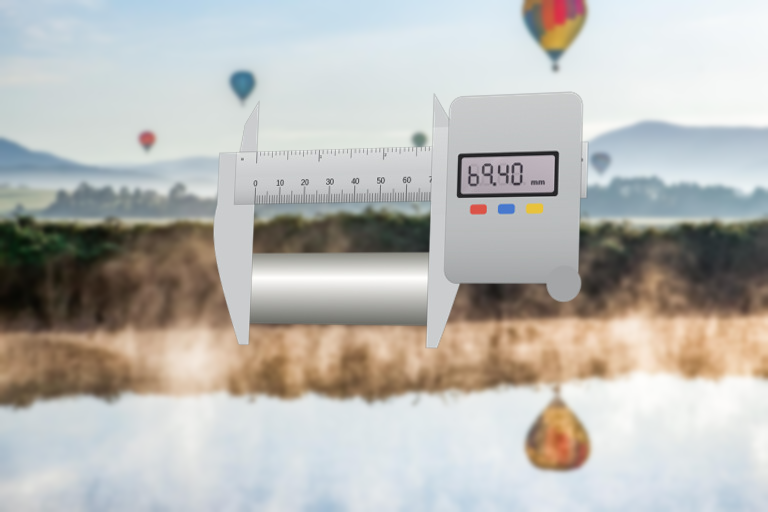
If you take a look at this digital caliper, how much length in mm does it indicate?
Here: 69.40 mm
